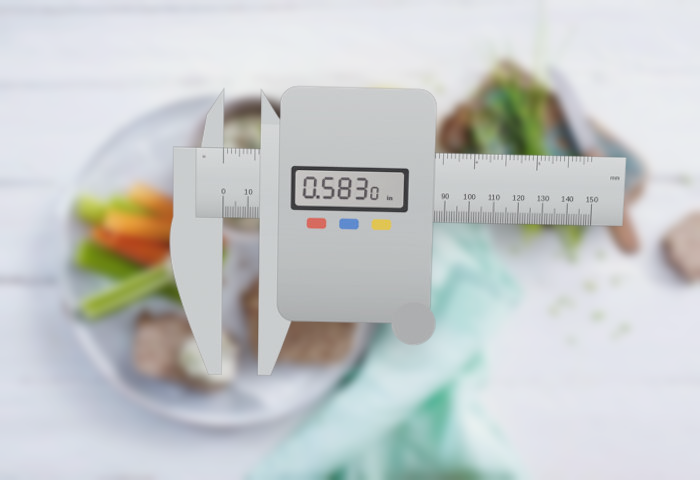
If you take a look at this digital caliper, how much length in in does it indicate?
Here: 0.5830 in
